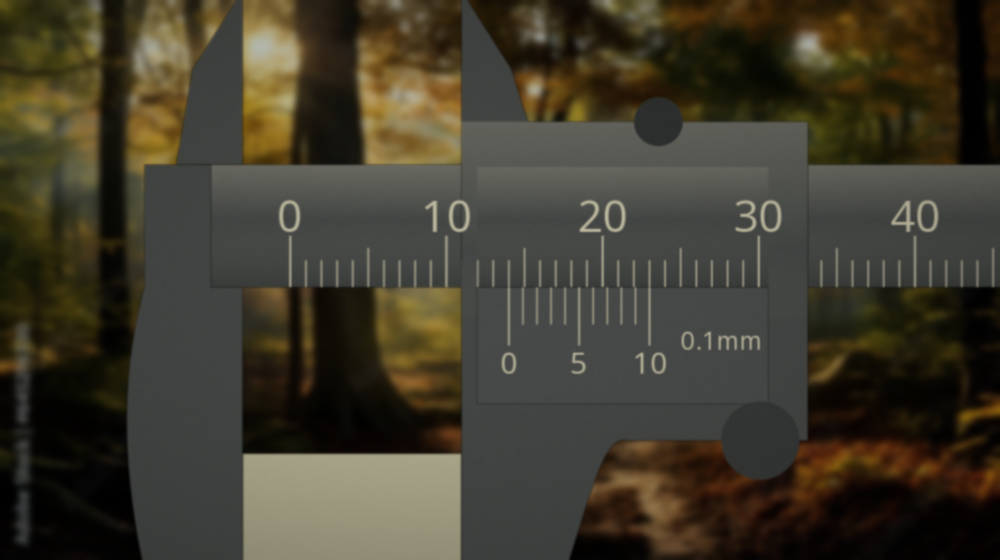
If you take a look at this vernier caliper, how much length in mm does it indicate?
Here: 14.0 mm
